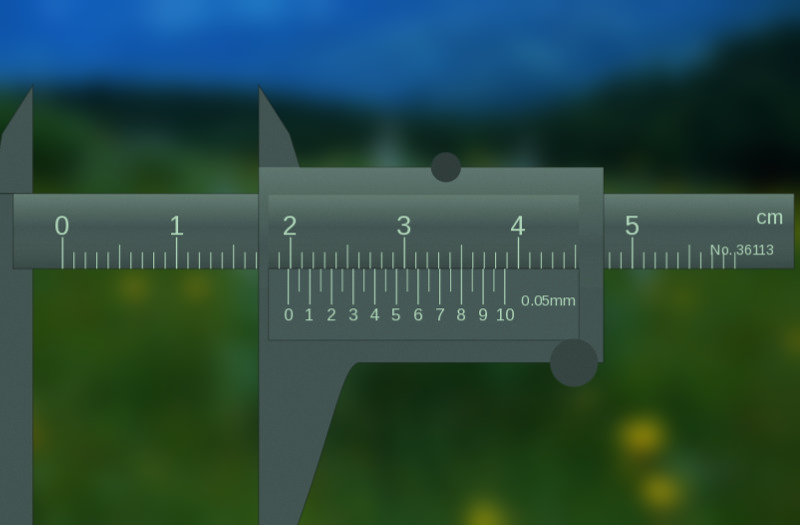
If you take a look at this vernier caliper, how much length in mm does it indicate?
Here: 19.8 mm
